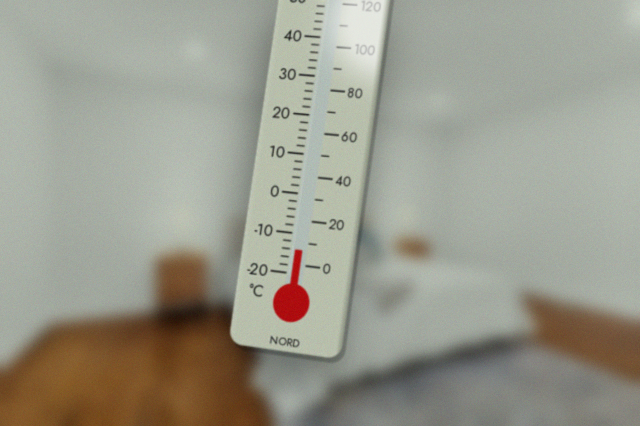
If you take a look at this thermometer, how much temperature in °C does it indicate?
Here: -14 °C
